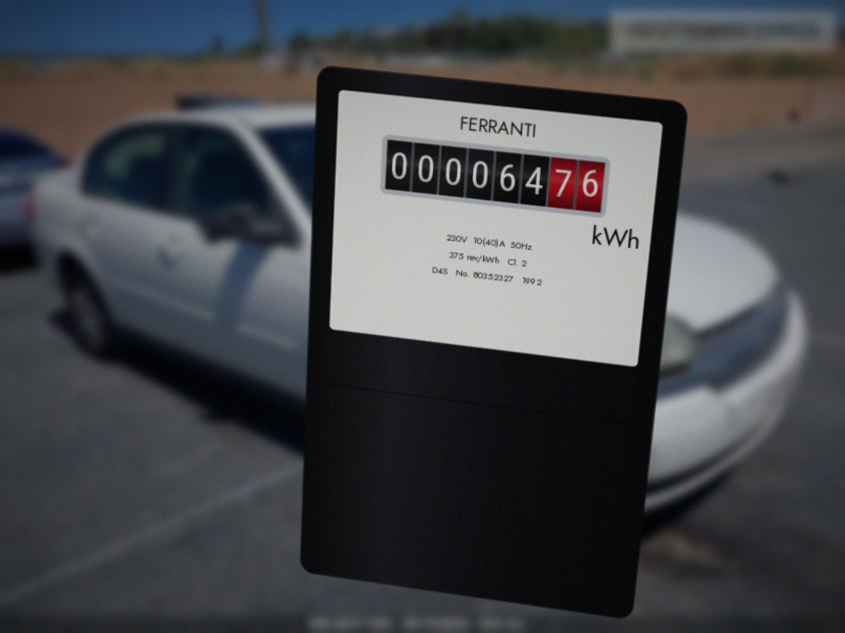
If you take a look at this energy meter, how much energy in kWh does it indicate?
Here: 64.76 kWh
